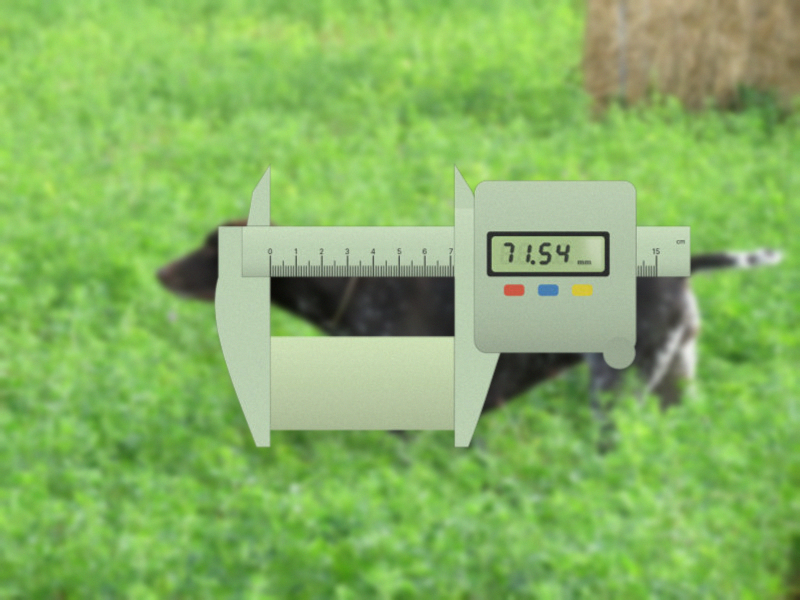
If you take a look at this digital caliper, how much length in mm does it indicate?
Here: 71.54 mm
